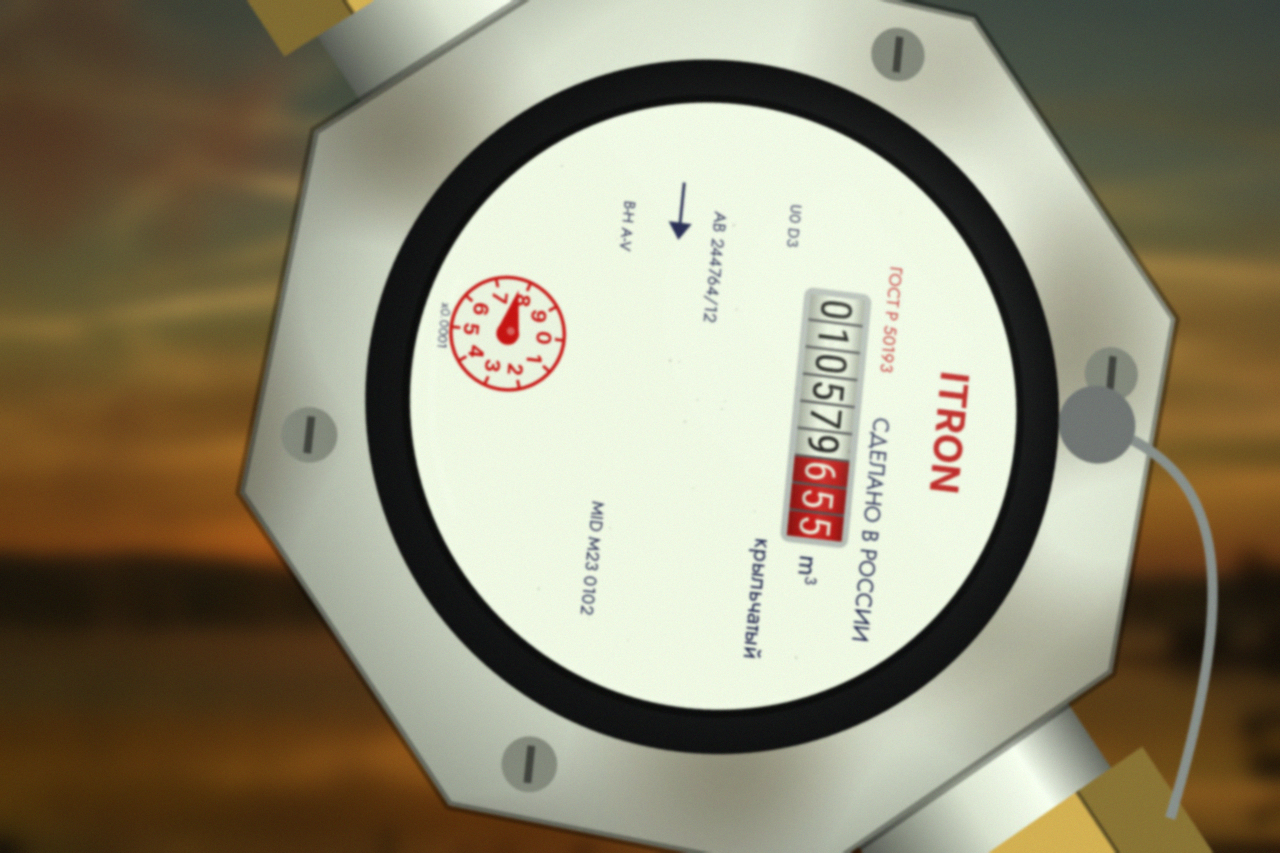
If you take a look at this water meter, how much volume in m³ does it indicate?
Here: 10579.6557 m³
